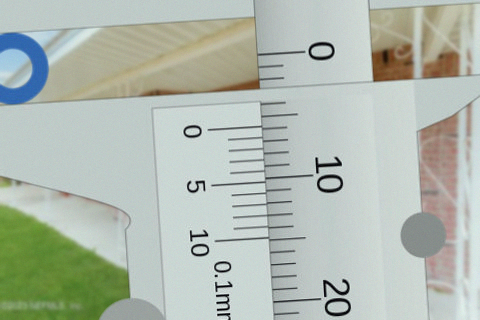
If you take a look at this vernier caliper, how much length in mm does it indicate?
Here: 5.8 mm
